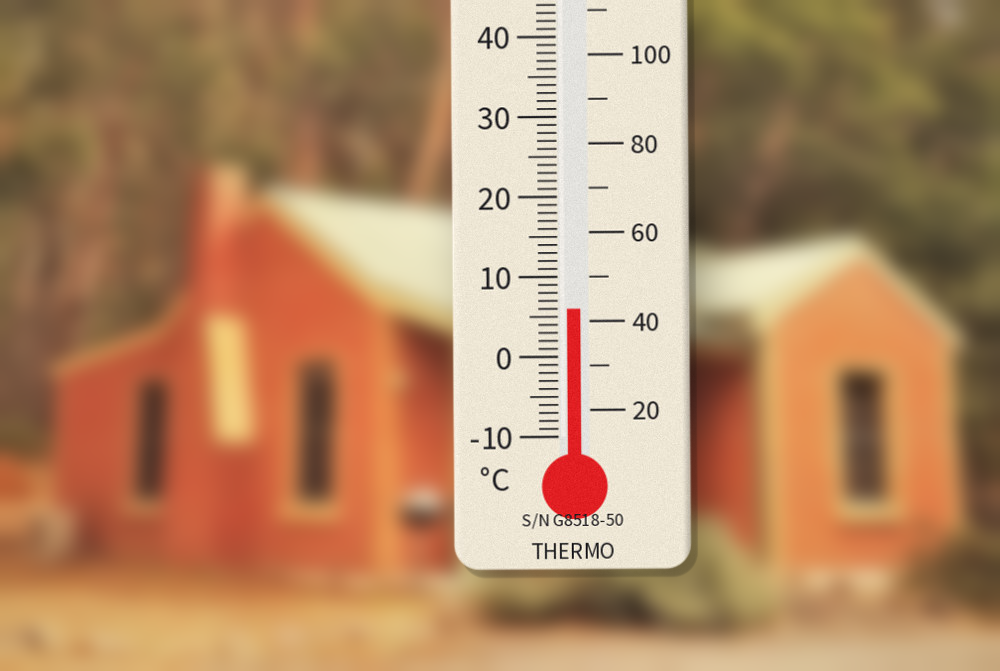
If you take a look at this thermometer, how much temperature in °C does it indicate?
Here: 6 °C
